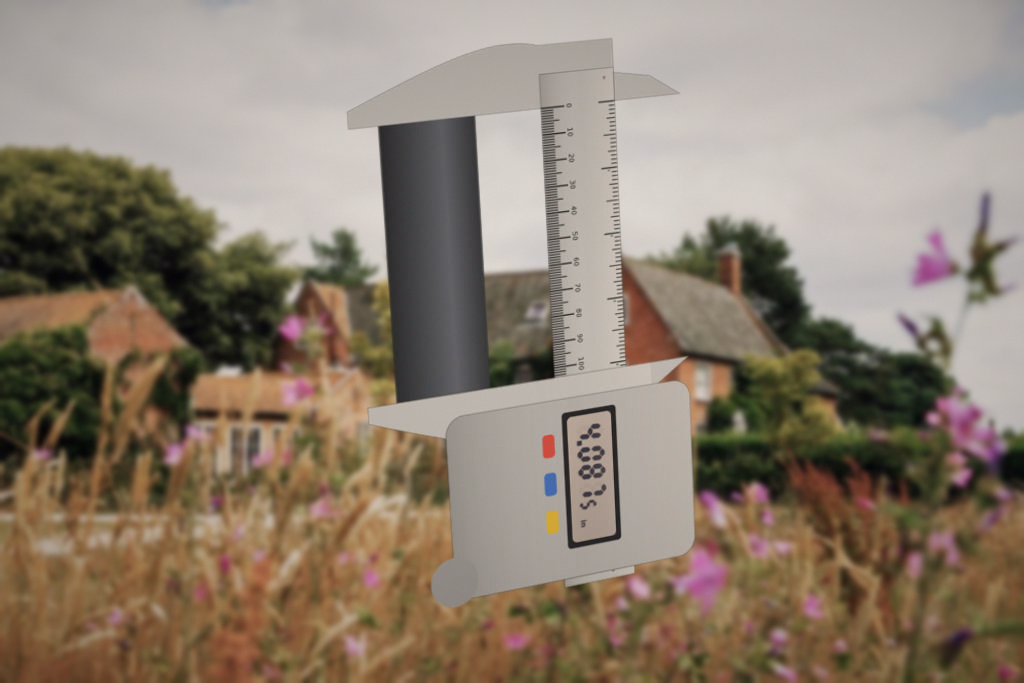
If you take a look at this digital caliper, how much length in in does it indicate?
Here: 4.0875 in
